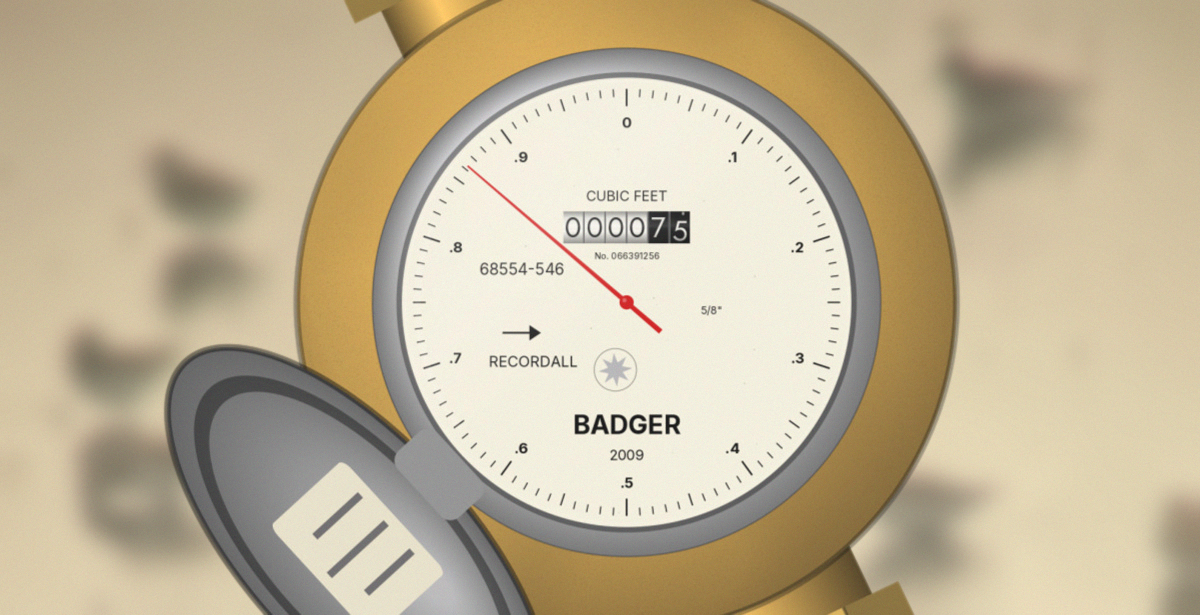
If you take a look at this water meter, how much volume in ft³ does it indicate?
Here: 74.86 ft³
